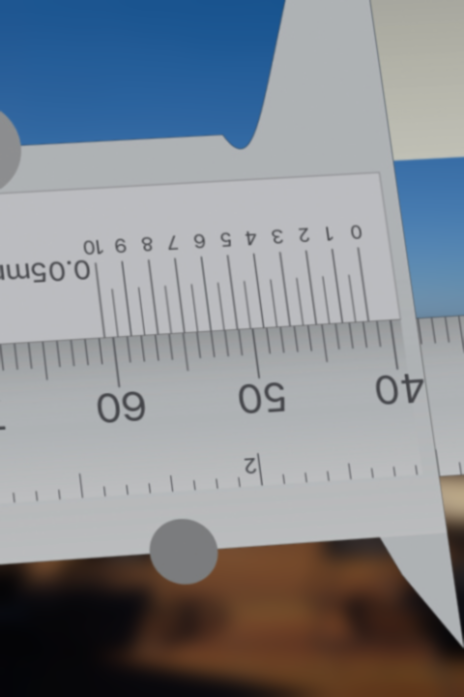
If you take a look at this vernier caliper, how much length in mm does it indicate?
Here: 41.6 mm
